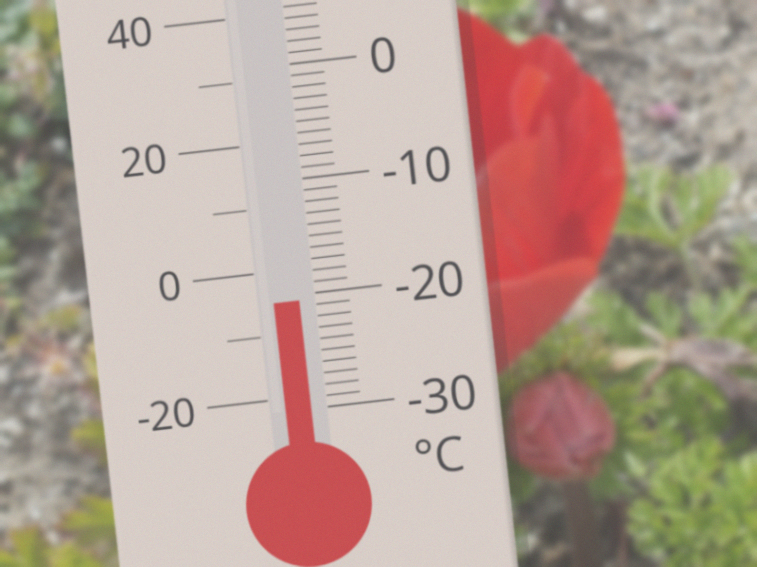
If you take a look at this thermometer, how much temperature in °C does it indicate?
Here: -20.5 °C
